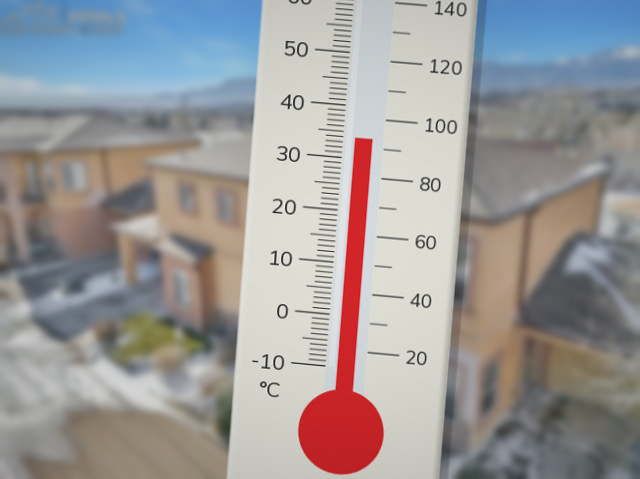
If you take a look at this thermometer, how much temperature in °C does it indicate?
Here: 34 °C
